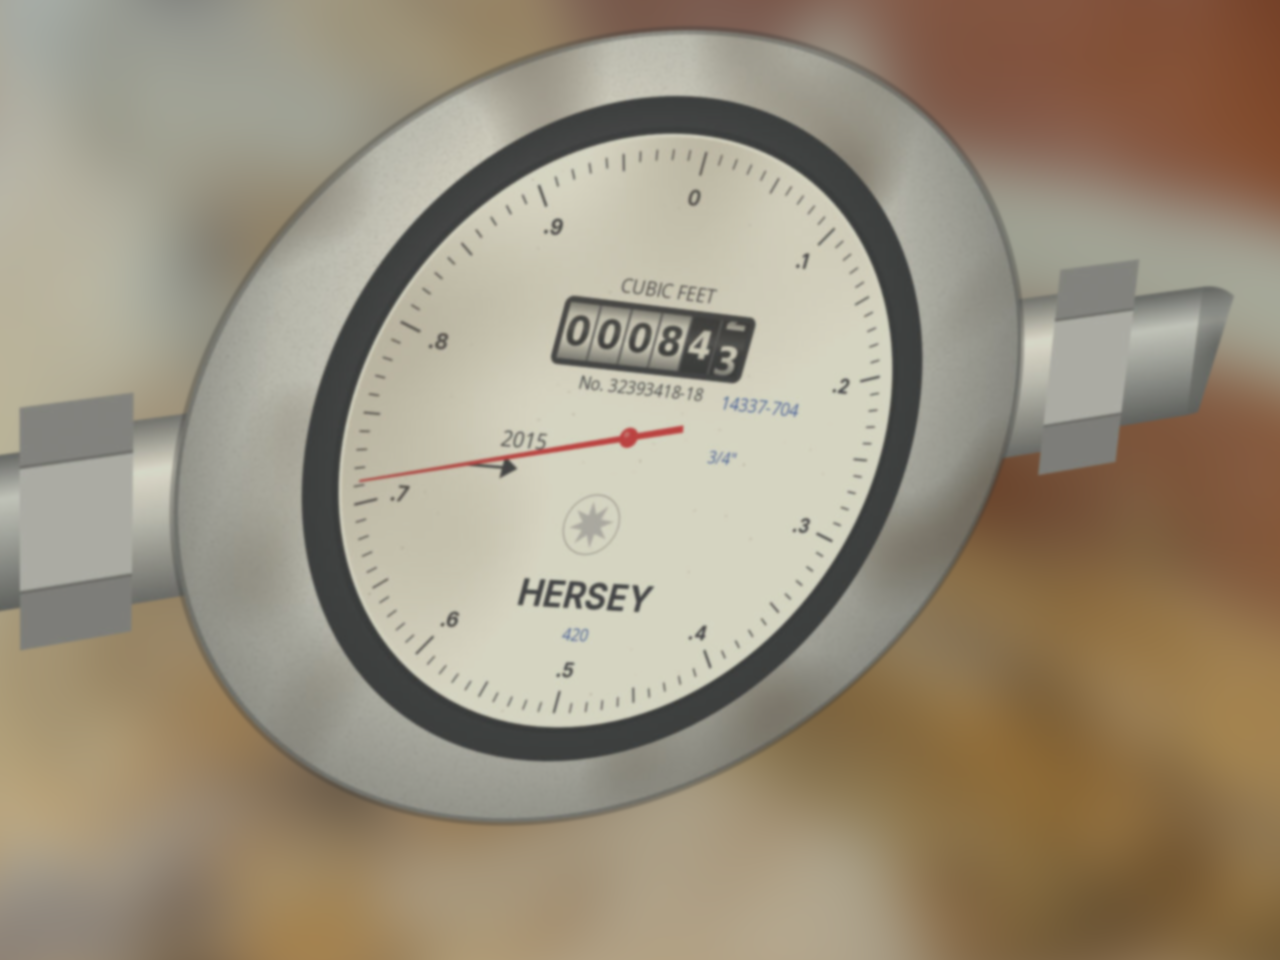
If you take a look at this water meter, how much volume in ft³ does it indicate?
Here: 842.71 ft³
